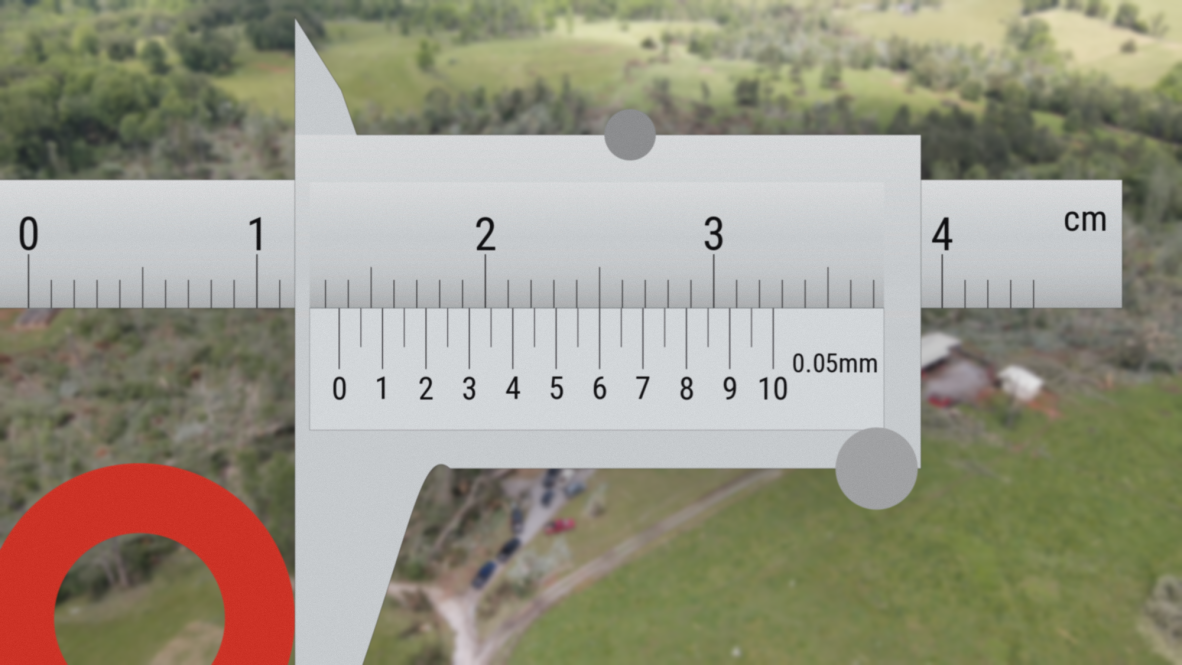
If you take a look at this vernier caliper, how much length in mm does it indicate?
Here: 13.6 mm
